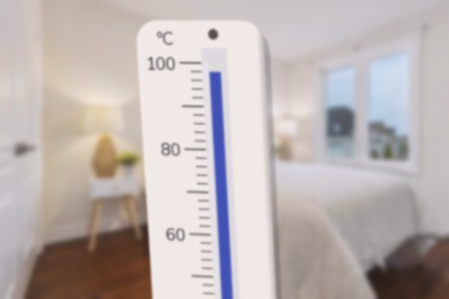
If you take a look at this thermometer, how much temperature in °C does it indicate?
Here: 98 °C
